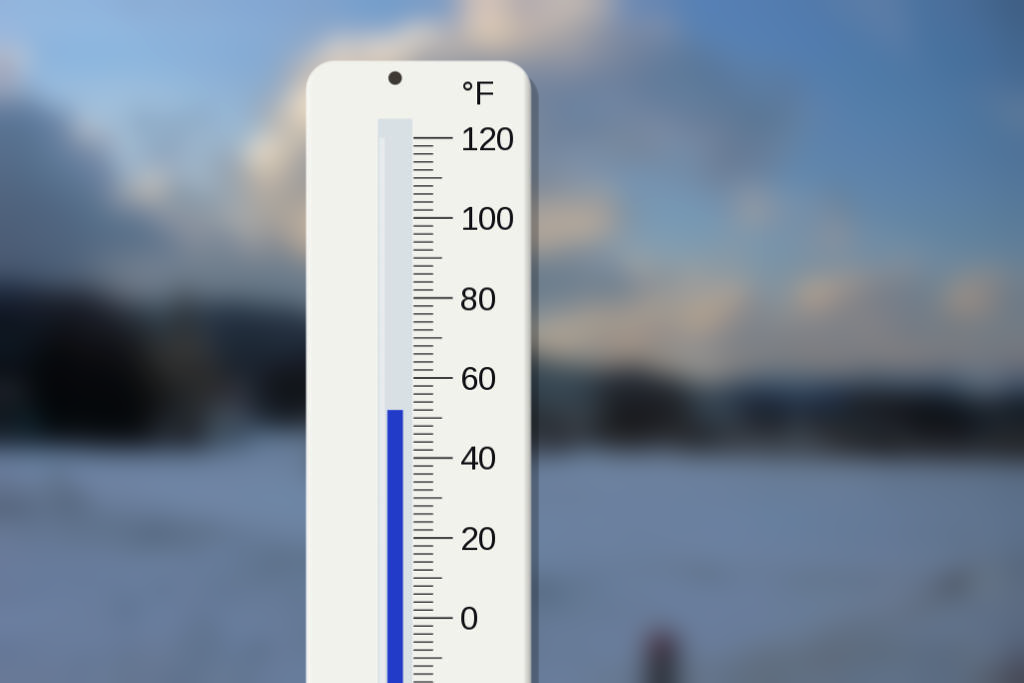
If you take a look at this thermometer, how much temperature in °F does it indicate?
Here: 52 °F
